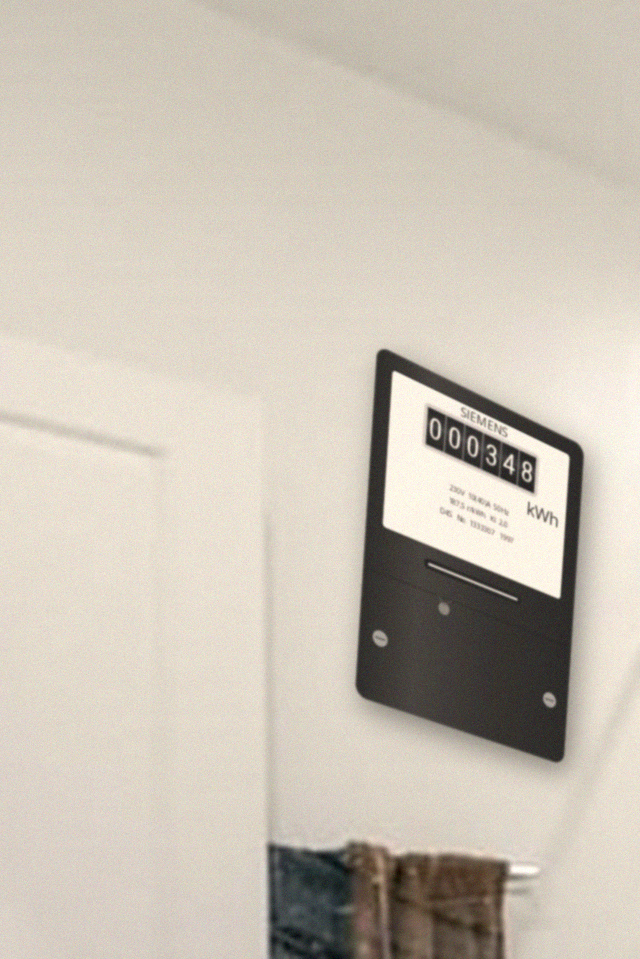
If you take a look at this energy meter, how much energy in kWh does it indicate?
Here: 348 kWh
